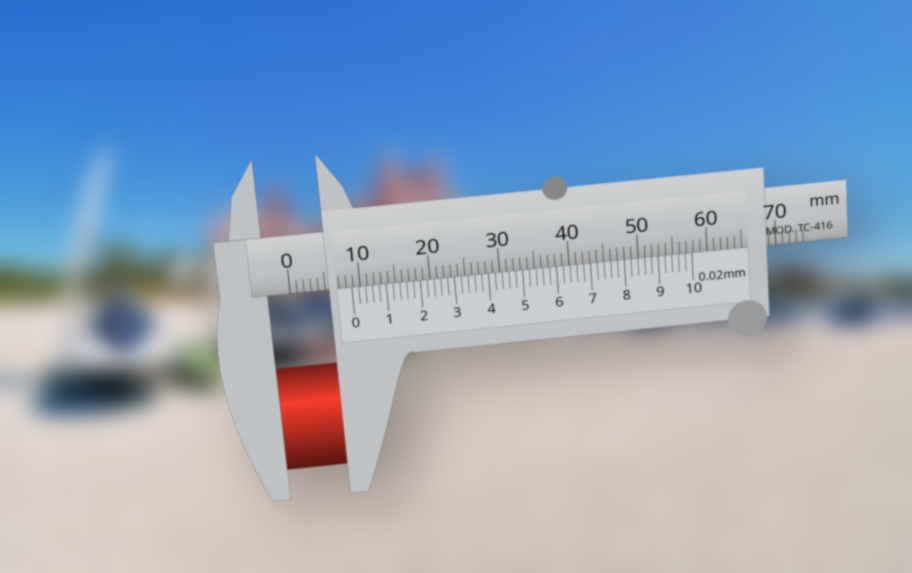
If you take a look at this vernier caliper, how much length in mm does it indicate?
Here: 8.8 mm
